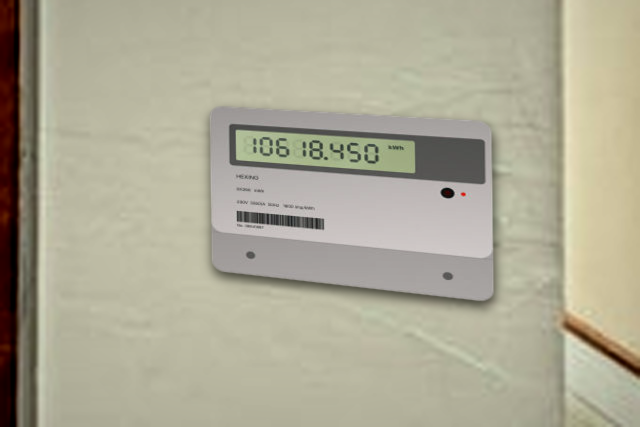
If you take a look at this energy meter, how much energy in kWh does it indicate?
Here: 10618.450 kWh
